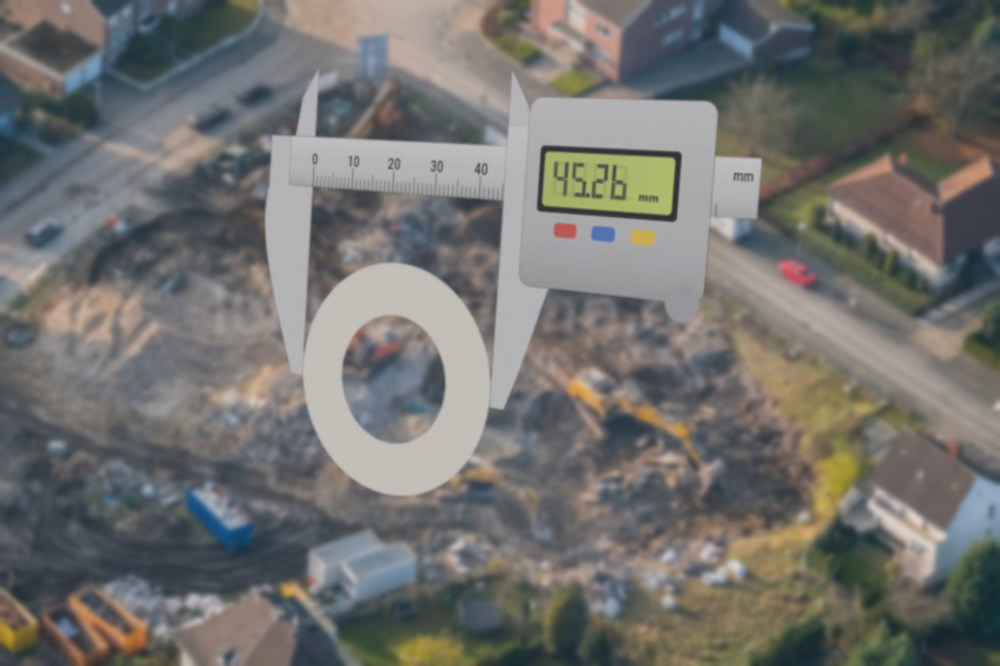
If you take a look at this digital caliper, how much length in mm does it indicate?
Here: 45.26 mm
